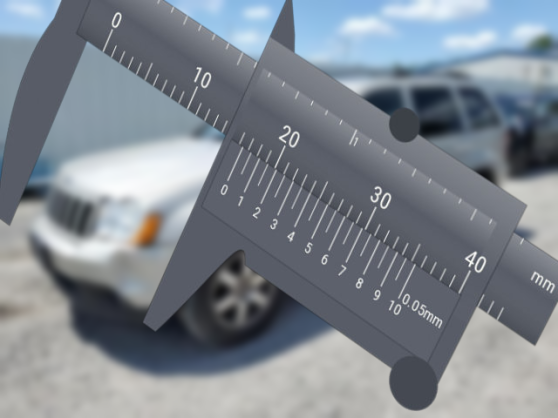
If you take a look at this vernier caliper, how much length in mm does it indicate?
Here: 16.4 mm
